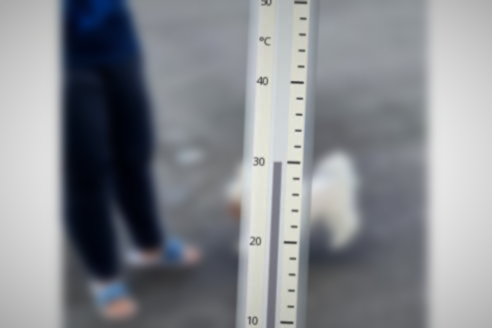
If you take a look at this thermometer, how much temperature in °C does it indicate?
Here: 30 °C
